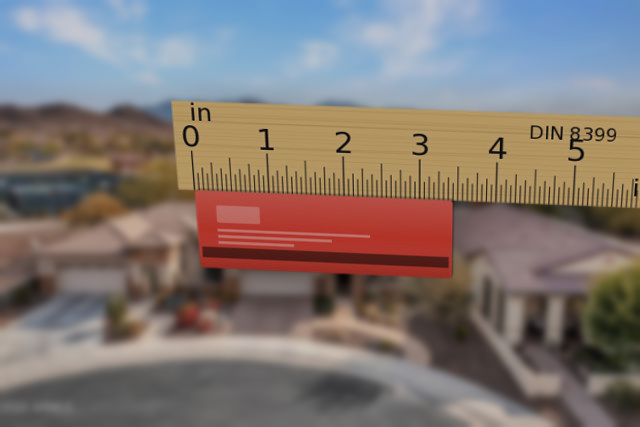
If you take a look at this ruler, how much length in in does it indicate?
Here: 3.4375 in
